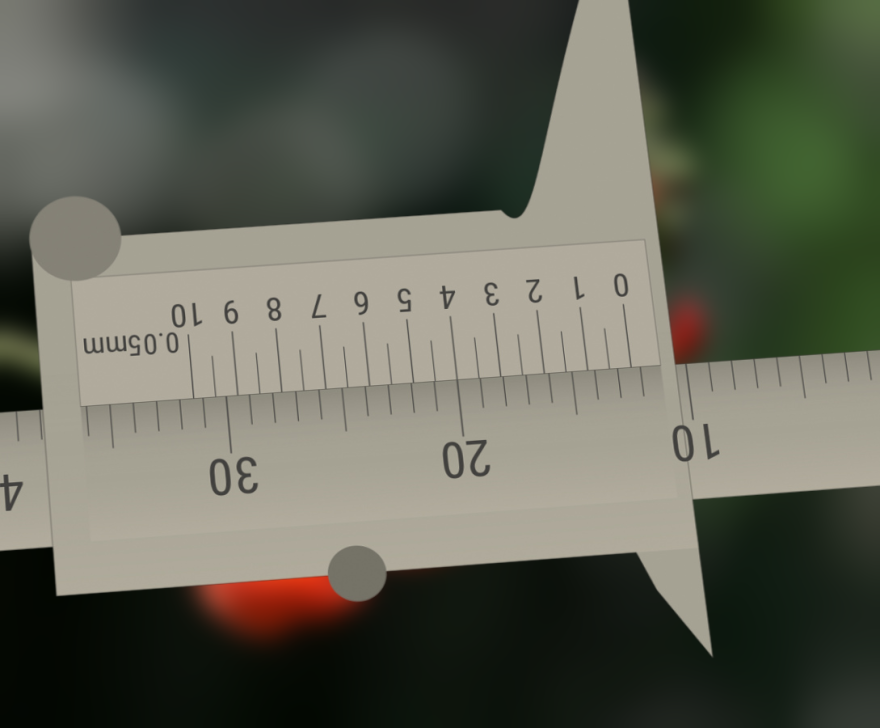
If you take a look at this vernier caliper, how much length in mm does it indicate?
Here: 12.40 mm
